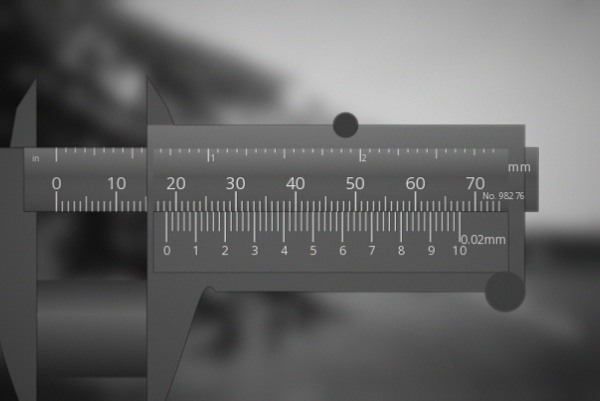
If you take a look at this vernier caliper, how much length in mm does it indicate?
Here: 18.4 mm
